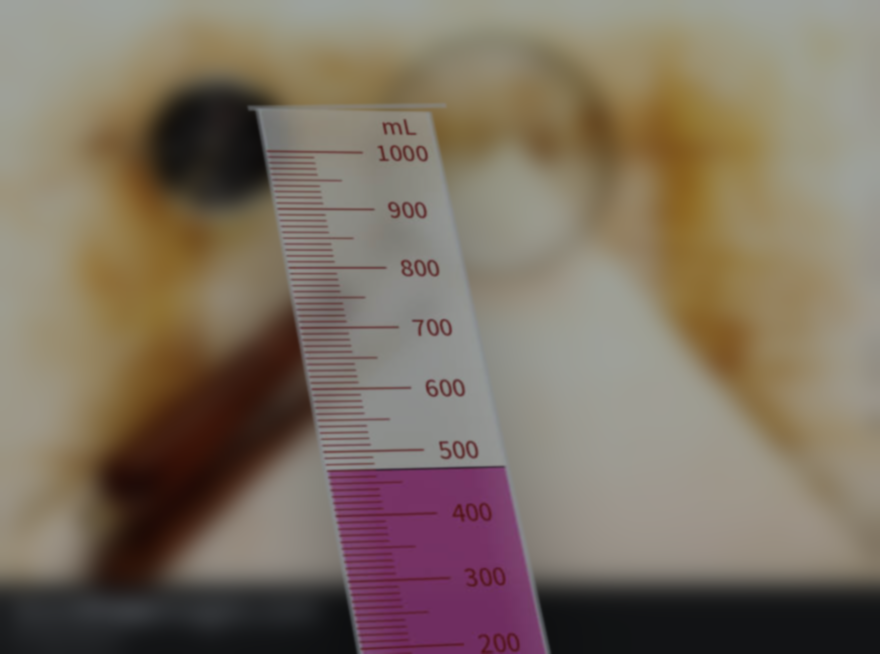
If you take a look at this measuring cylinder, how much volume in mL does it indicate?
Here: 470 mL
